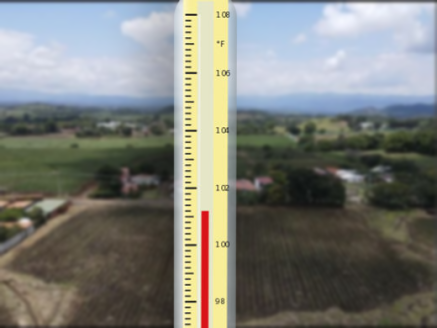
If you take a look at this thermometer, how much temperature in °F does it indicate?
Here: 101.2 °F
